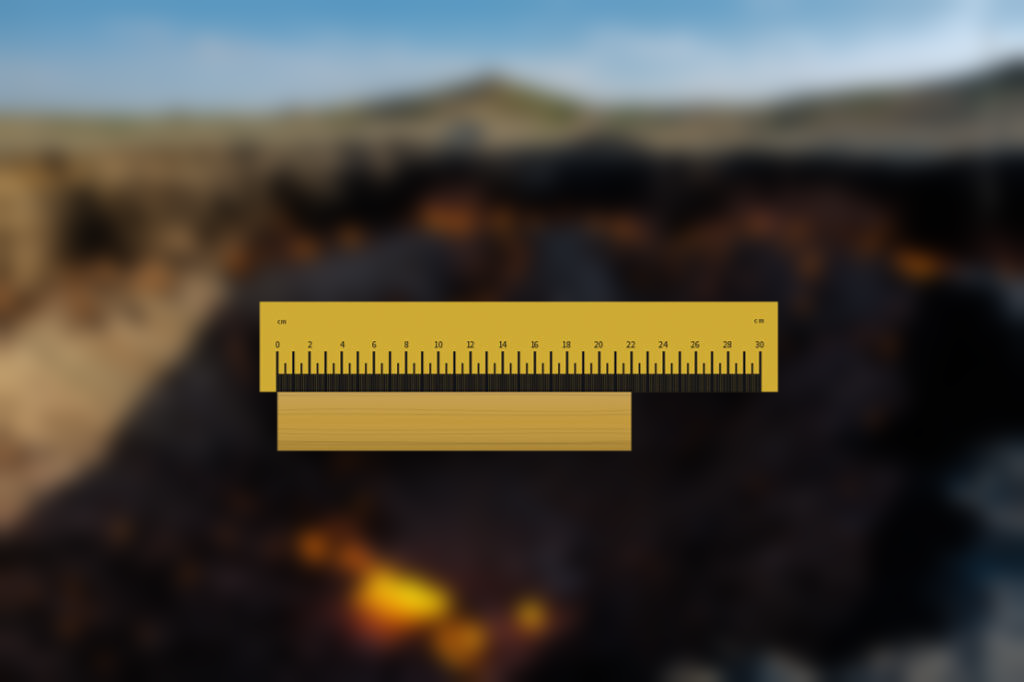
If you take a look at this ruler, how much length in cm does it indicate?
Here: 22 cm
